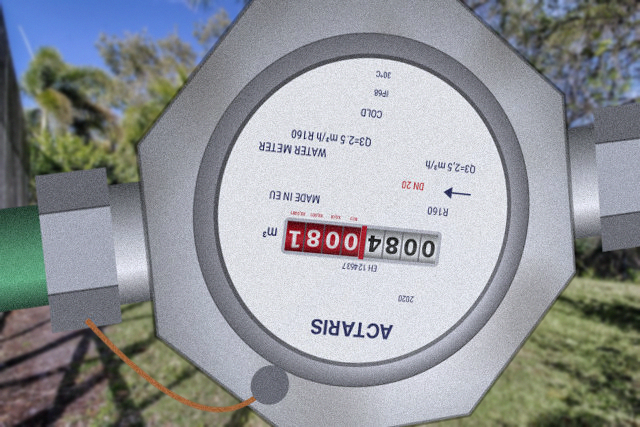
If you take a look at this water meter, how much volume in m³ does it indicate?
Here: 84.0081 m³
